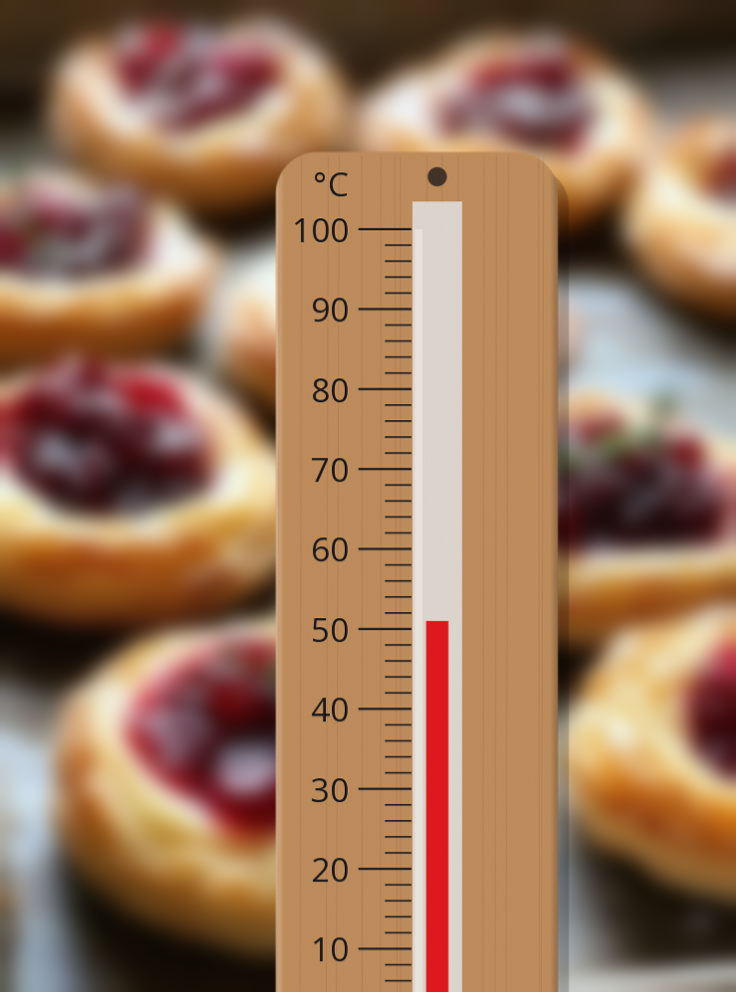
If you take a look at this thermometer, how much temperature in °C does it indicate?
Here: 51 °C
